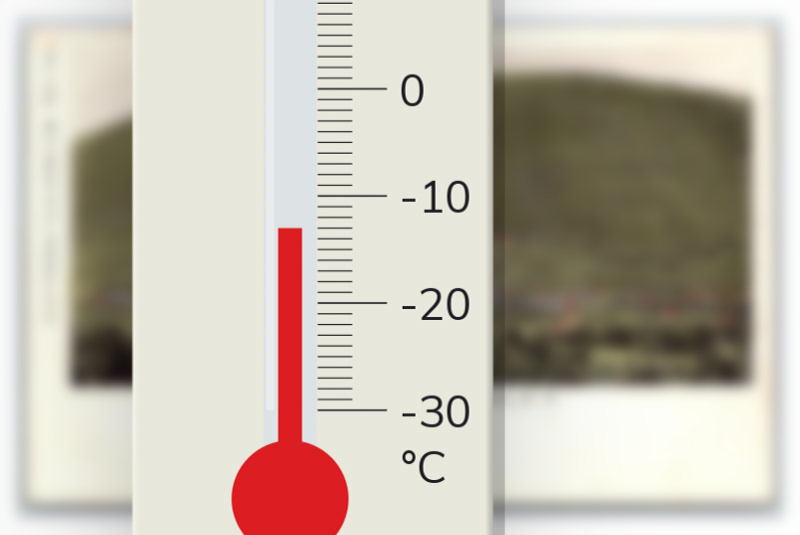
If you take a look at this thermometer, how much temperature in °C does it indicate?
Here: -13 °C
